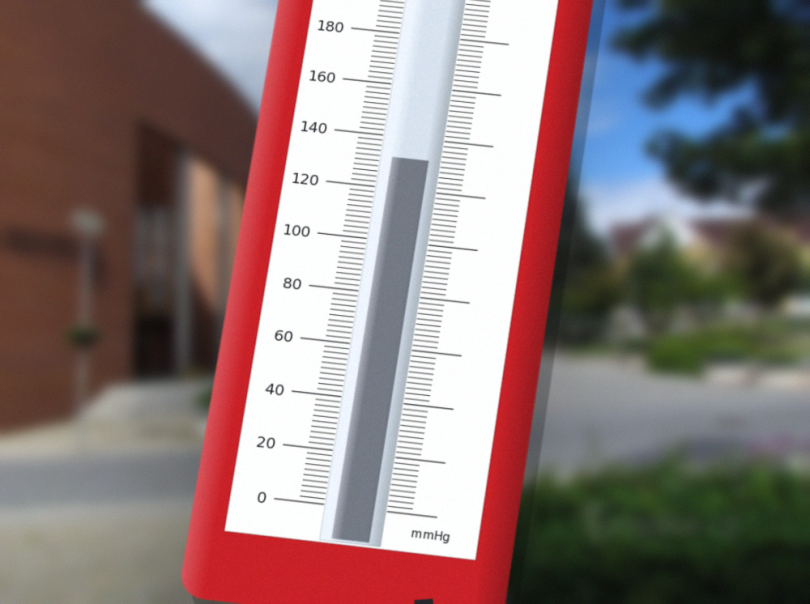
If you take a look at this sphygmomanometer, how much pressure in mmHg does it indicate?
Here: 132 mmHg
